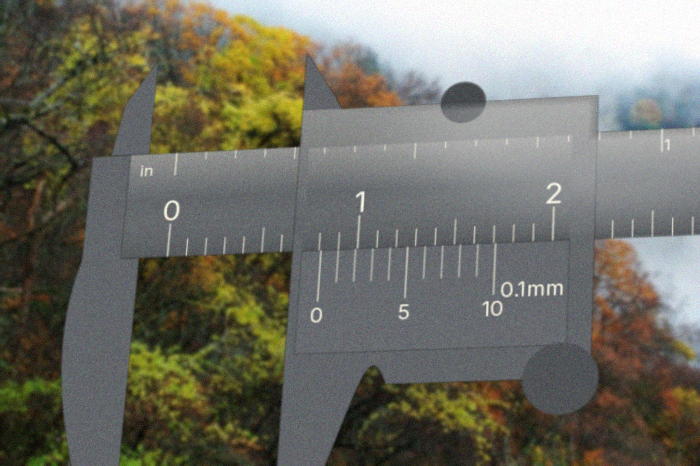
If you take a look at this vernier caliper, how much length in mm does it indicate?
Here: 8.1 mm
